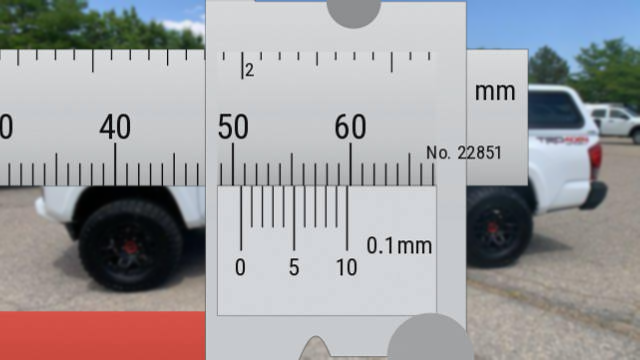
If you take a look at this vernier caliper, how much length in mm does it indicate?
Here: 50.7 mm
